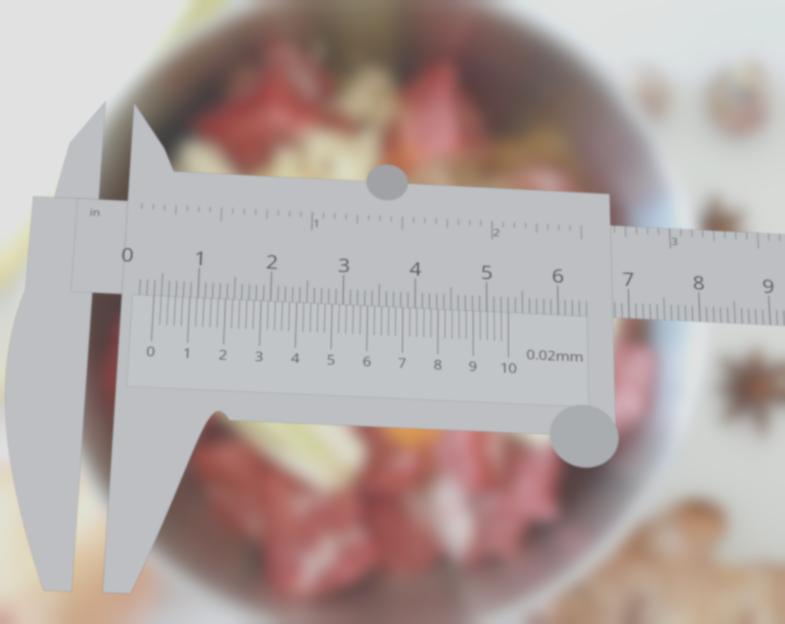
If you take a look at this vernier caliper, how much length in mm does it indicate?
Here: 4.0 mm
